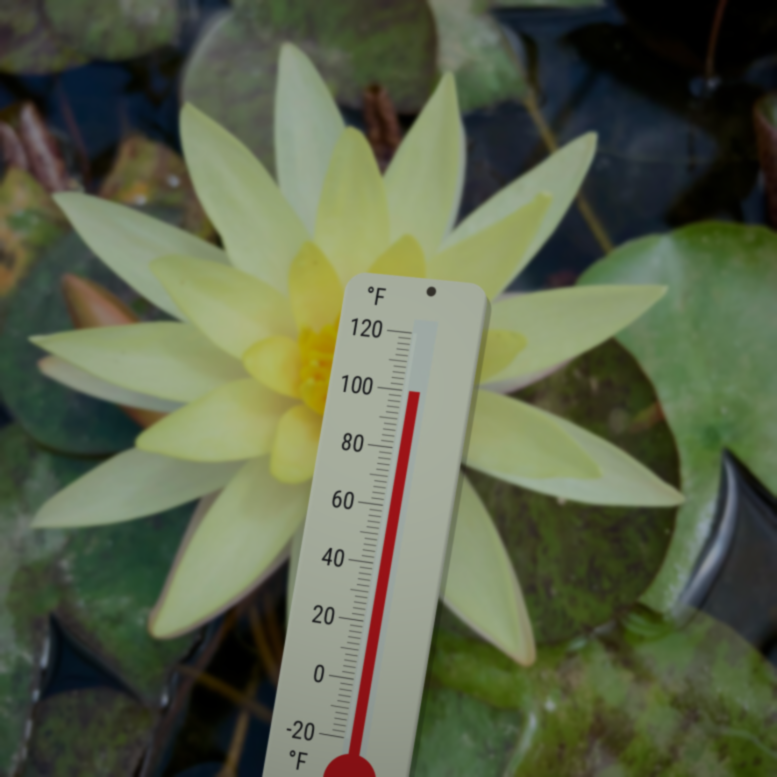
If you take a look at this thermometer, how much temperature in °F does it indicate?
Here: 100 °F
